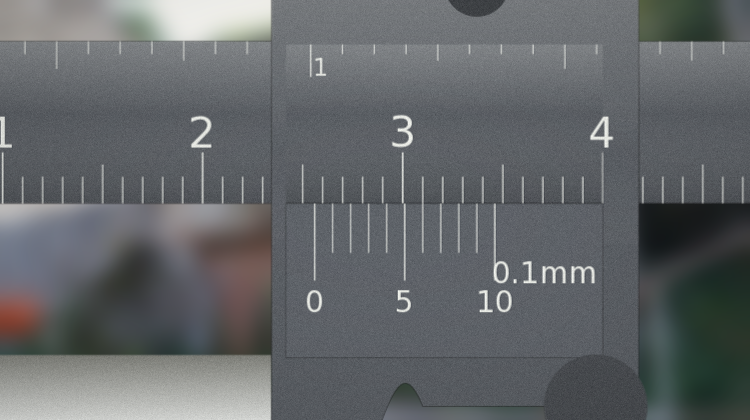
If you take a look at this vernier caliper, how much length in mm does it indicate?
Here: 25.6 mm
